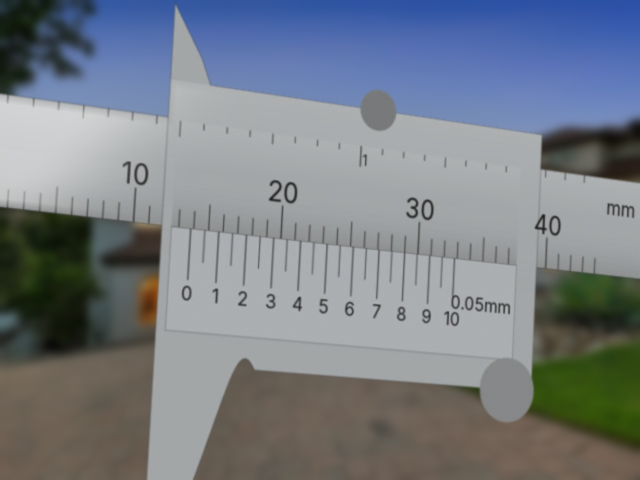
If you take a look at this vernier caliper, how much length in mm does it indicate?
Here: 13.8 mm
